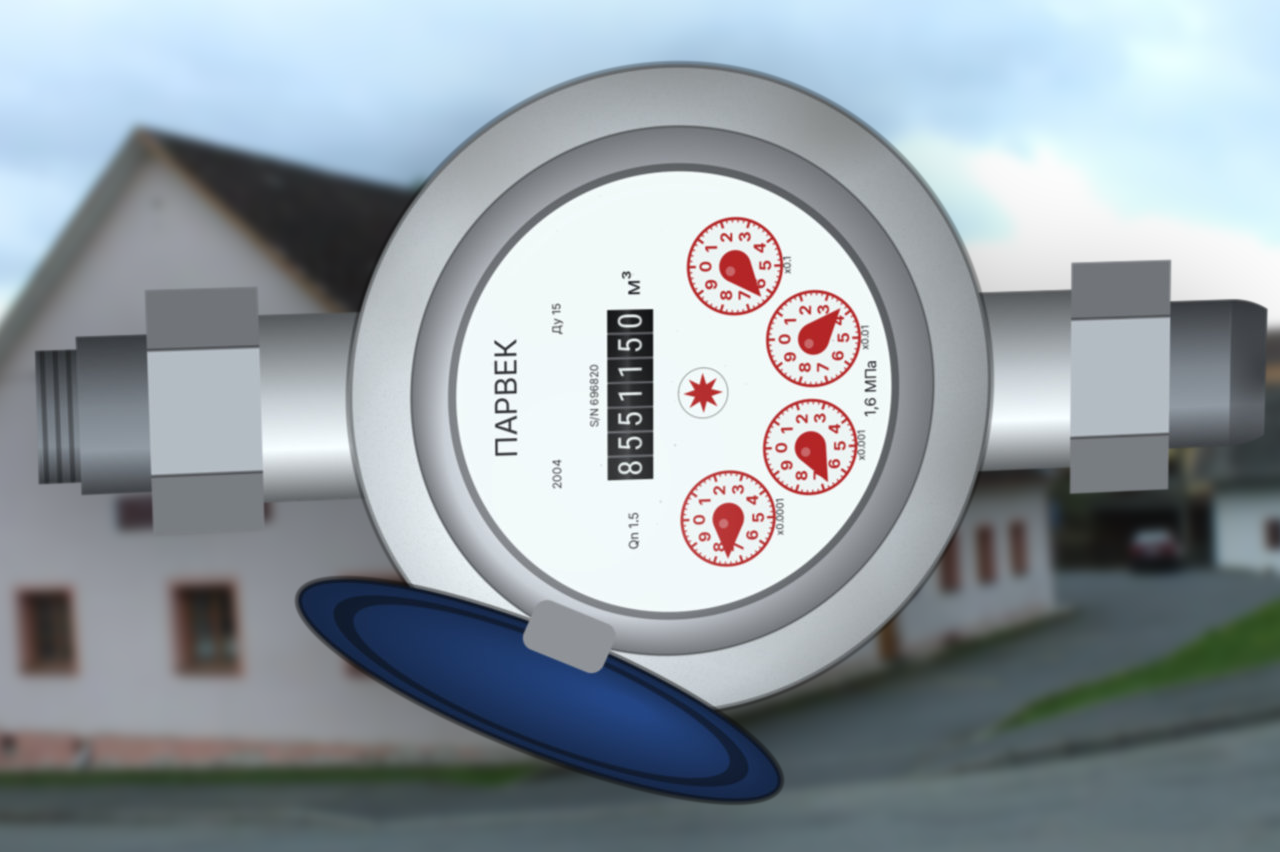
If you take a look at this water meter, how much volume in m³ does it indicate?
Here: 8551150.6367 m³
